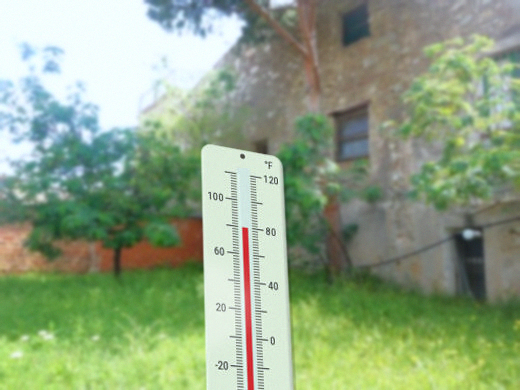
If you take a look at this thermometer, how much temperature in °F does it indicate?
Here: 80 °F
